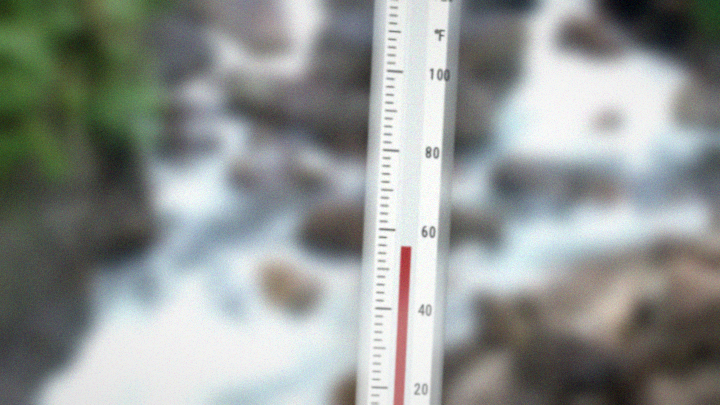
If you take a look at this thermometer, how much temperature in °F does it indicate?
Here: 56 °F
